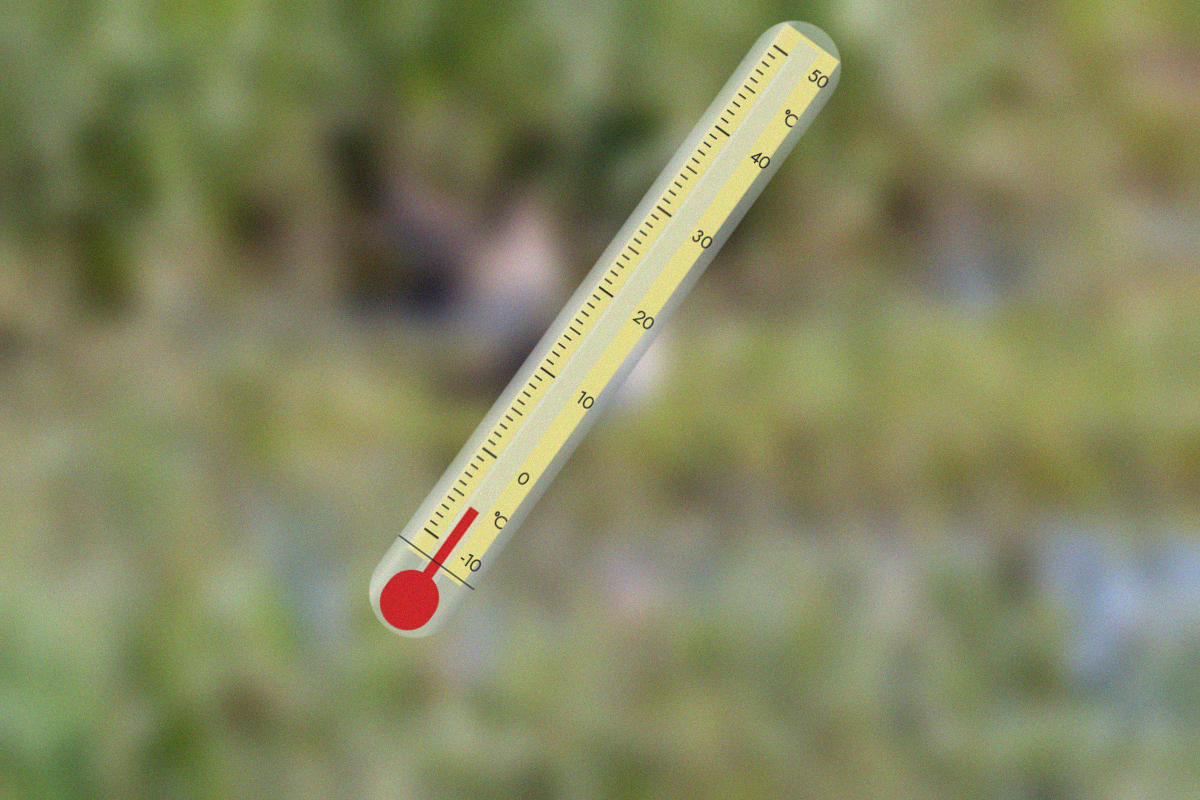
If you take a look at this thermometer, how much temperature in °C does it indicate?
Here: -5.5 °C
